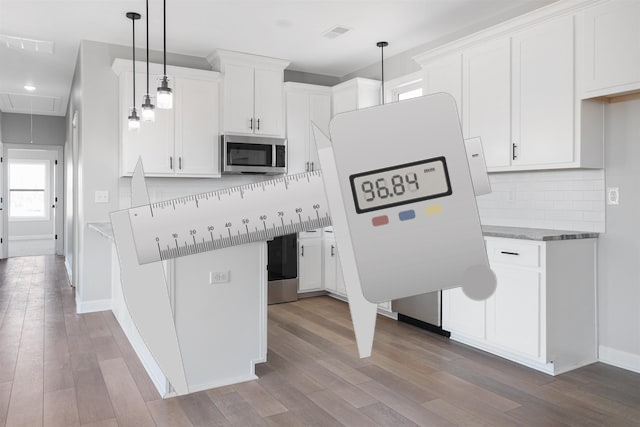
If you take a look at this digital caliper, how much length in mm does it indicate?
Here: 96.84 mm
